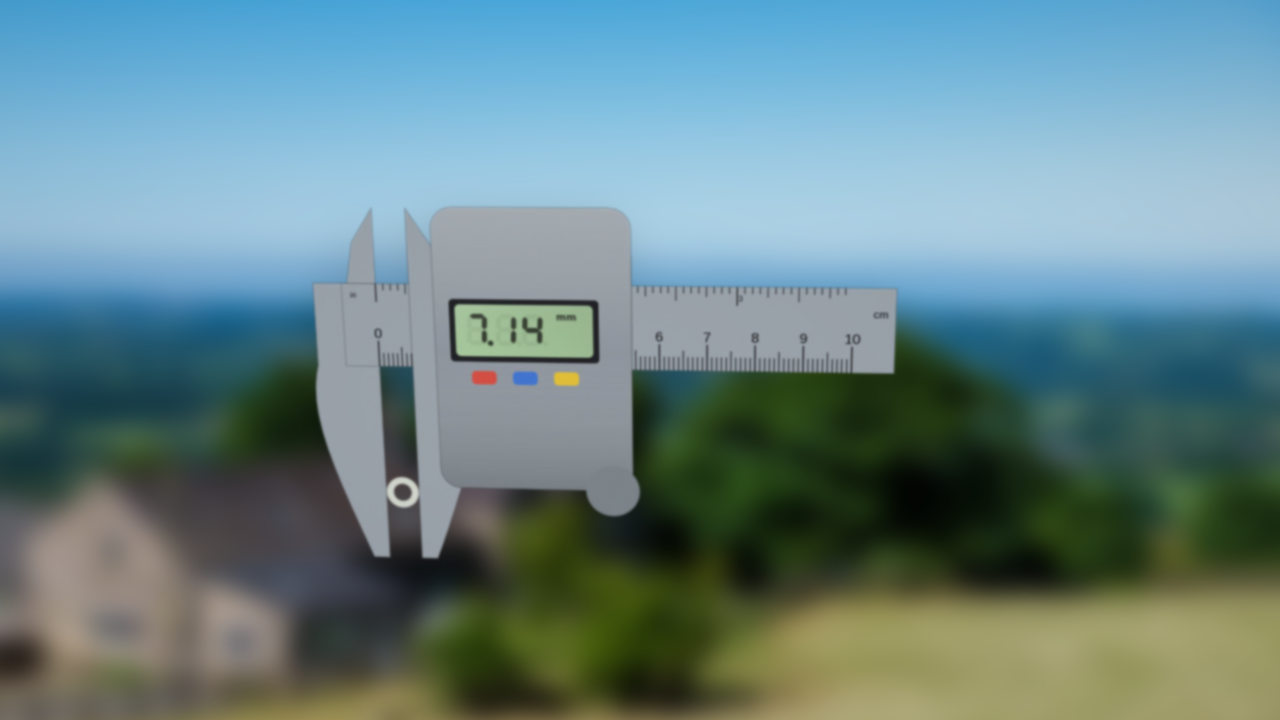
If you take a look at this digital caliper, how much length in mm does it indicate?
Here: 7.14 mm
